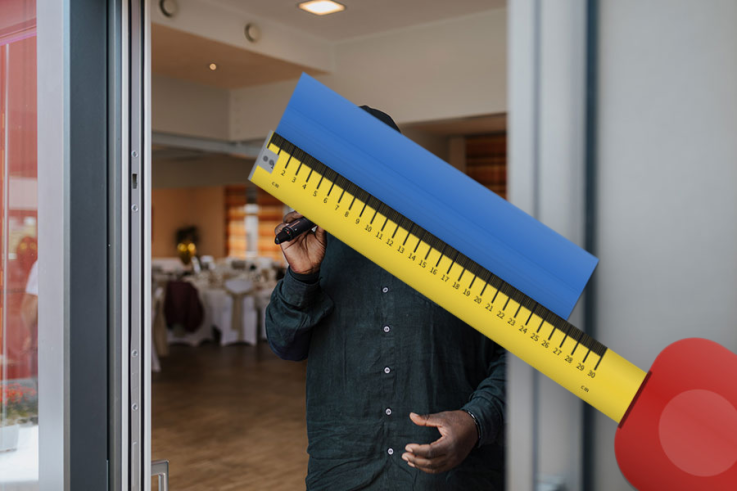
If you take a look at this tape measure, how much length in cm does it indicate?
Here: 26.5 cm
